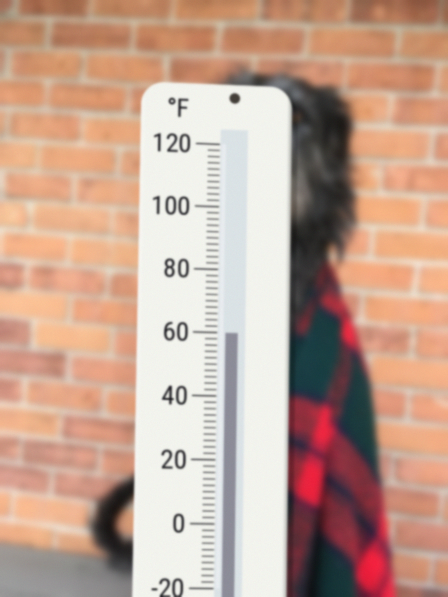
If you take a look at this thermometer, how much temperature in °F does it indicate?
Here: 60 °F
